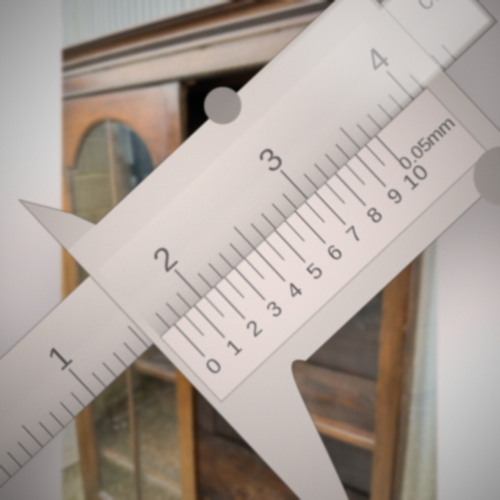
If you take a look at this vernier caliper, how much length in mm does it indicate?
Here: 17.4 mm
